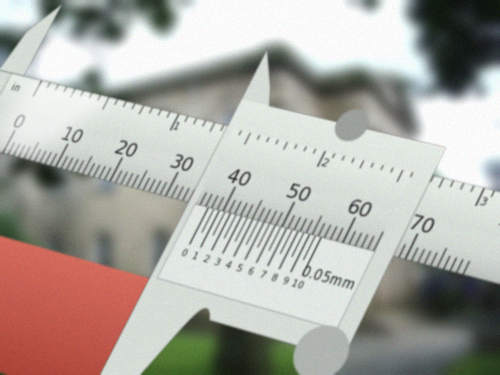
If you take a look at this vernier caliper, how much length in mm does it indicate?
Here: 37.5 mm
